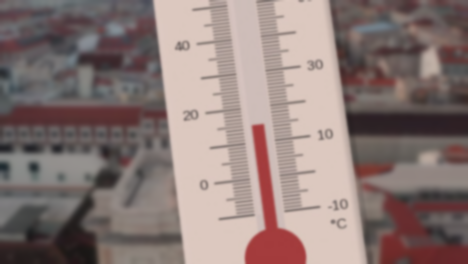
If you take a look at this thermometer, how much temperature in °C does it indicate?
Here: 15 °C
